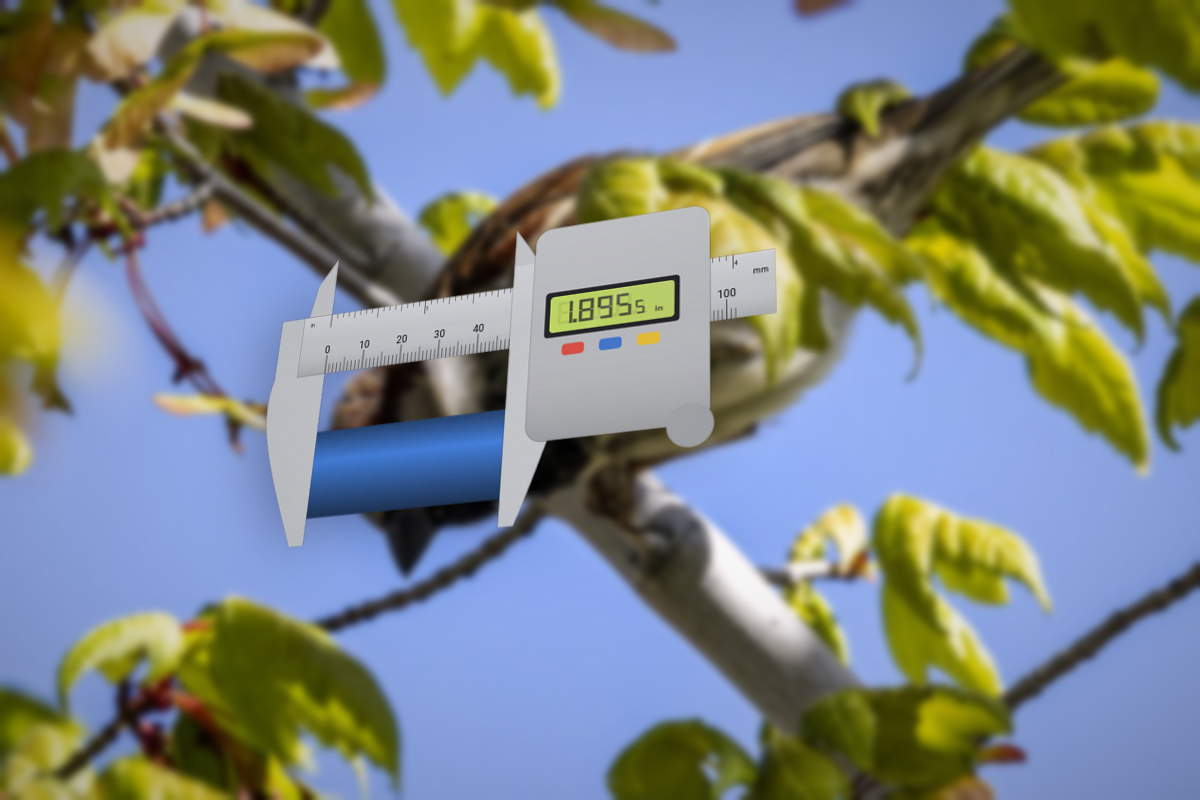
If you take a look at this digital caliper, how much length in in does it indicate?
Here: 1.8955 in
